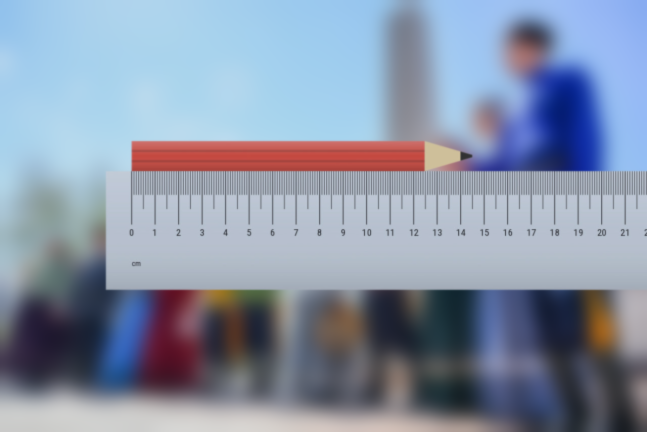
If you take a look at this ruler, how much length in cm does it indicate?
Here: 14.5 cm
